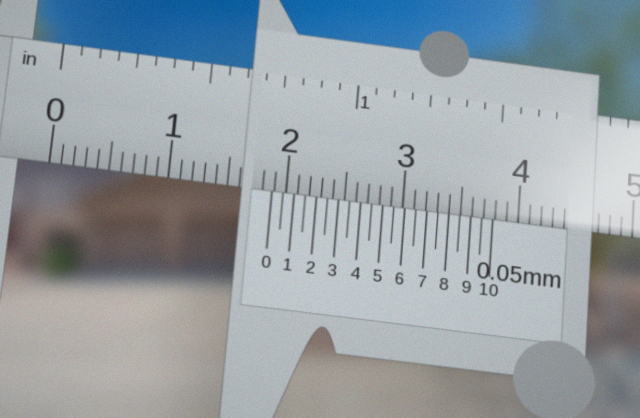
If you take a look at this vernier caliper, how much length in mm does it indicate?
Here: 18.8 mm
